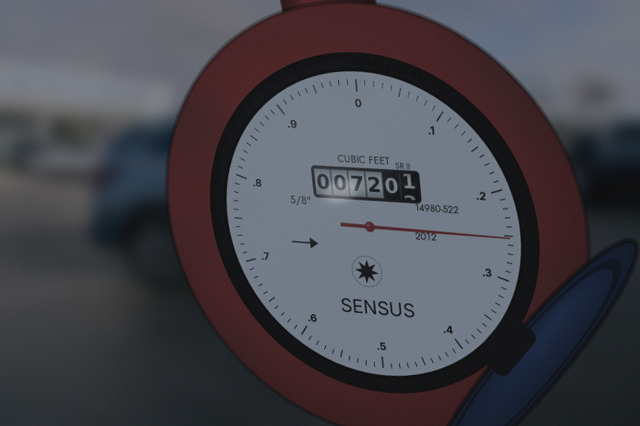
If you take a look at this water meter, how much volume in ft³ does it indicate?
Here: 7201.25 ft³
